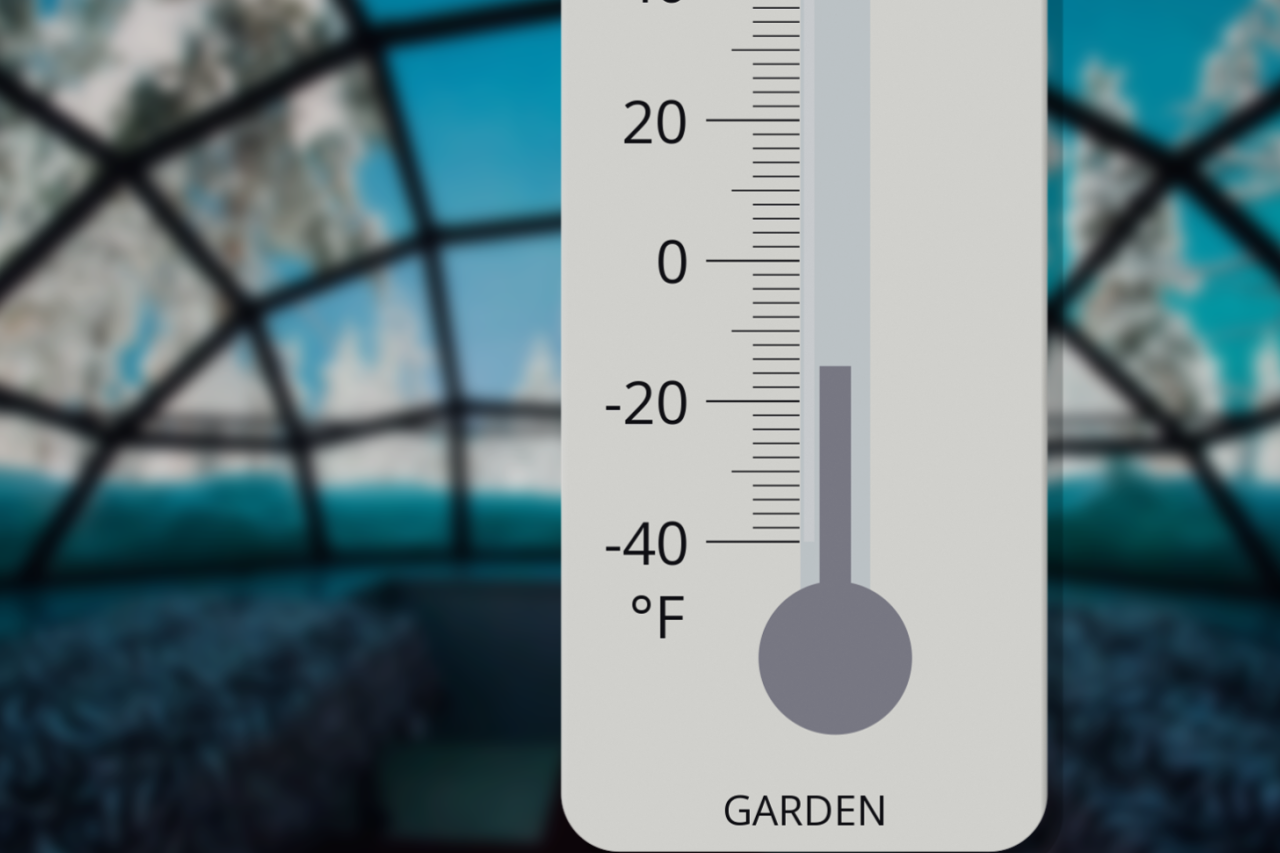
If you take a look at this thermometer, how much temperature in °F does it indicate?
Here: -15 °F
